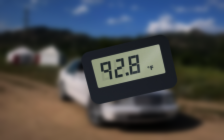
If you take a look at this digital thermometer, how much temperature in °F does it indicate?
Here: 92.8 °F
